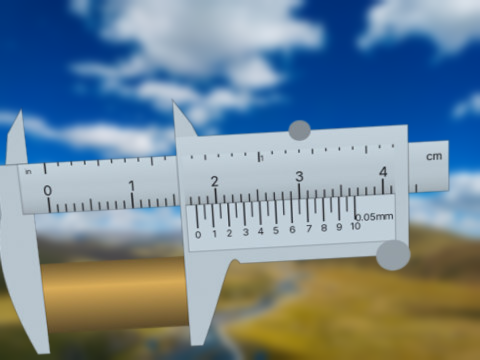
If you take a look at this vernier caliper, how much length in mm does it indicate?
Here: 17.6 mm
